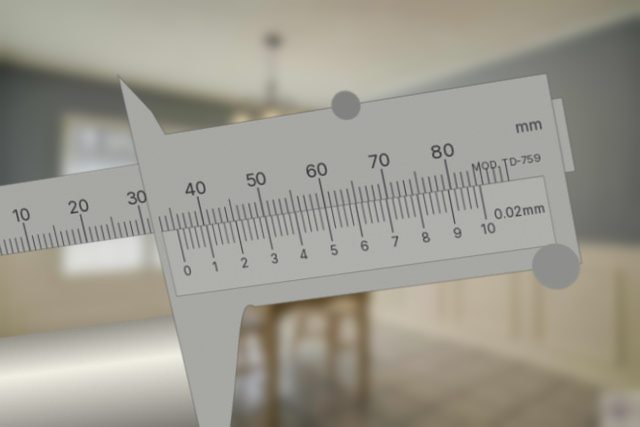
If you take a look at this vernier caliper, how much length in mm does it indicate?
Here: 35.5 mm
